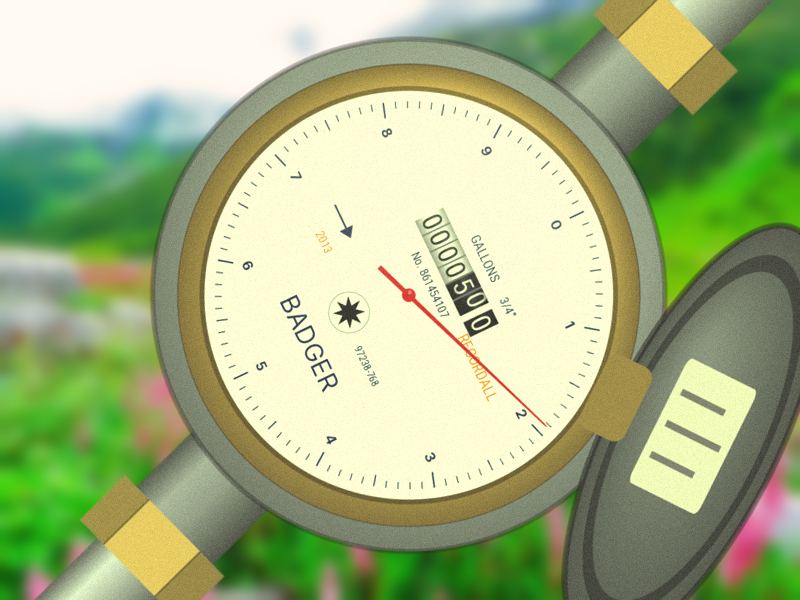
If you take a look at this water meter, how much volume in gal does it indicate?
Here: 501.9 gal
